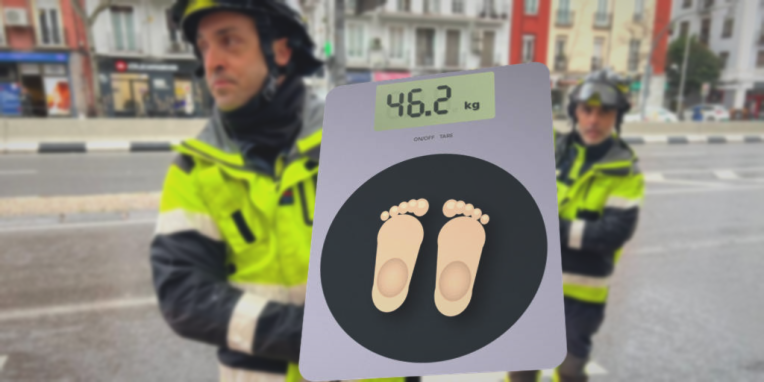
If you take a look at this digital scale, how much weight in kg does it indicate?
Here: 46.2 kg
